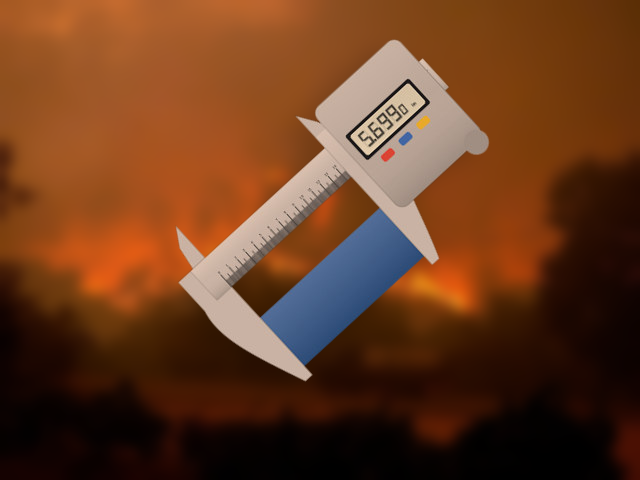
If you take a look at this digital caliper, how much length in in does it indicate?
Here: 5.6990 in
